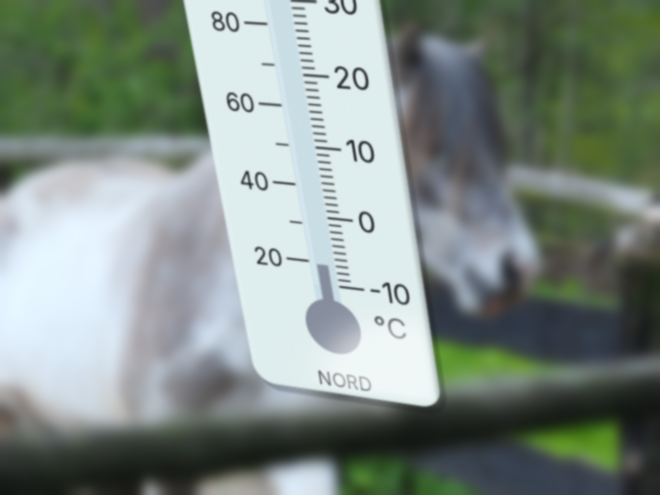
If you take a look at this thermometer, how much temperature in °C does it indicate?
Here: -7 °C
